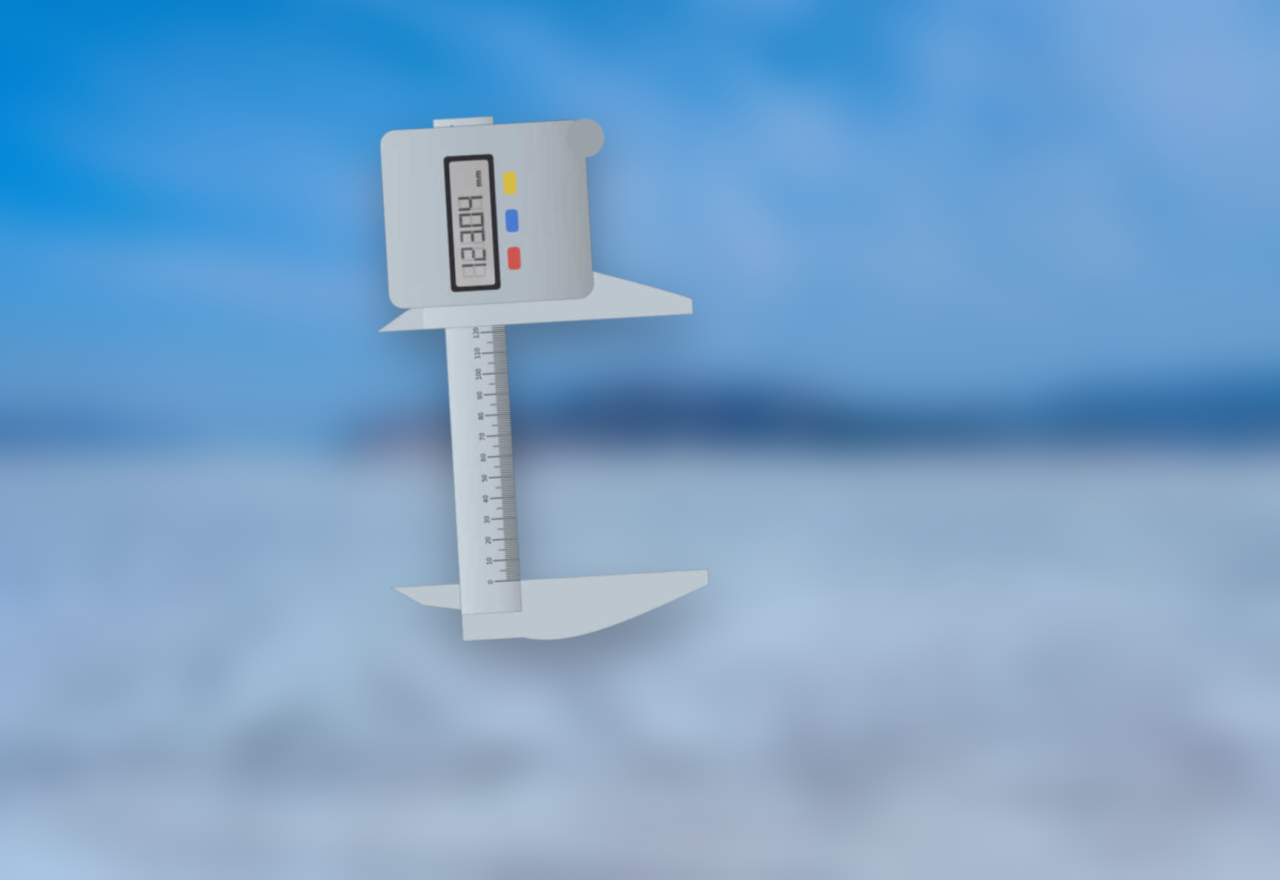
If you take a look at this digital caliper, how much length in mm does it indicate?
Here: 123.04 mm
